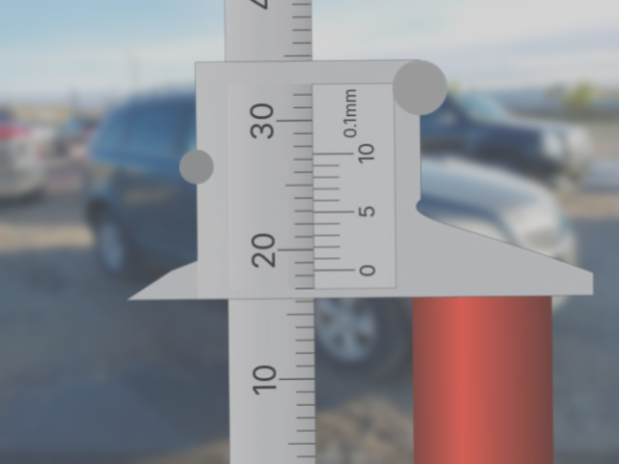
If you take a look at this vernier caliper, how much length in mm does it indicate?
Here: 18.4 mm
